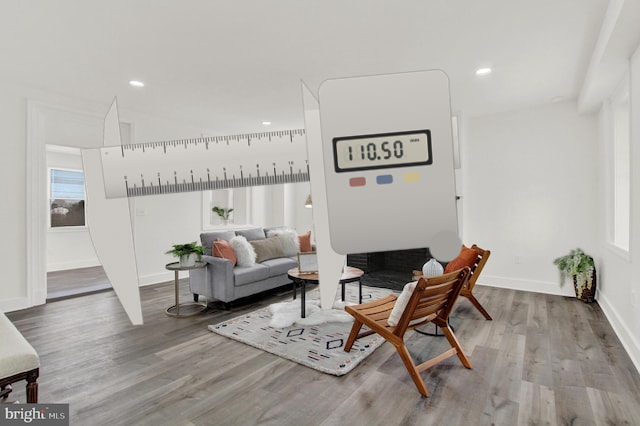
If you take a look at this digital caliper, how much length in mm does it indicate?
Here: 110.50 mm
